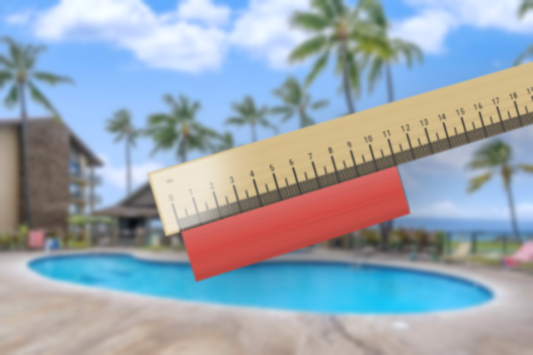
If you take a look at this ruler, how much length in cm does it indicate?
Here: 11 cm
